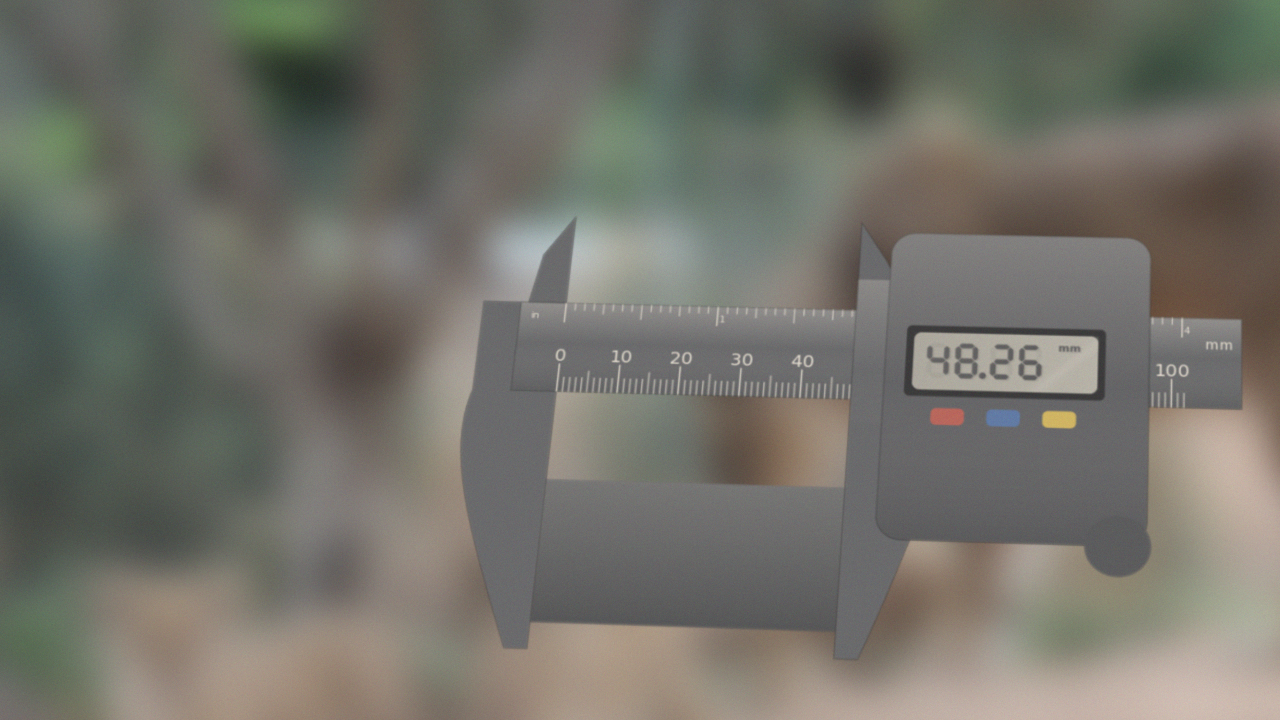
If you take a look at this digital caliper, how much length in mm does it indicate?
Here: 48.26 mm
